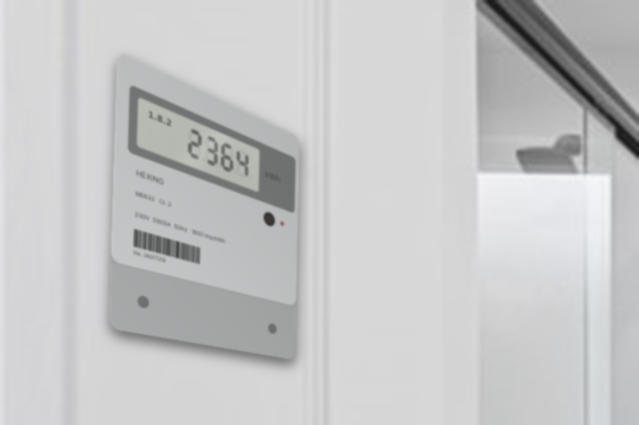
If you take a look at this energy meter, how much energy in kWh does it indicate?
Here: 2364 kWh
